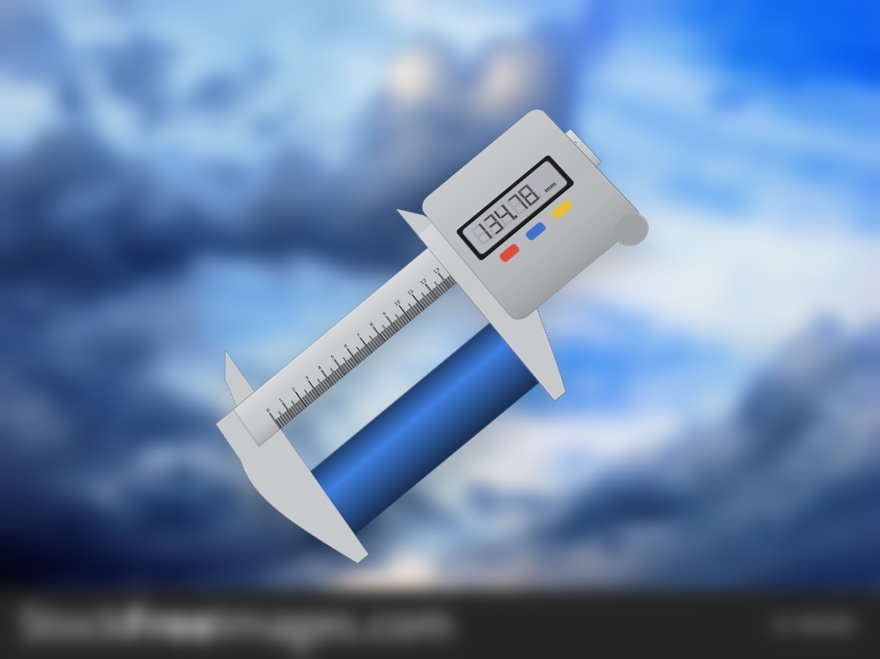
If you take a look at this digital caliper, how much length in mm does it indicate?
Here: 134.78 mm
